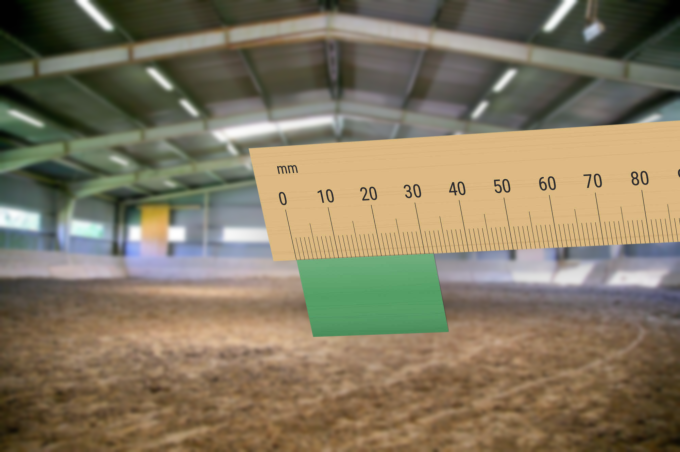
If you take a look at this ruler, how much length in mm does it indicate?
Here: 32 mm
